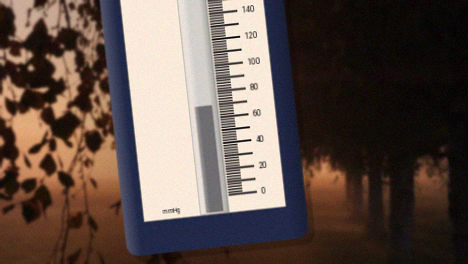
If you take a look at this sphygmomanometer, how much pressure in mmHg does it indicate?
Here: 70 mmHg
